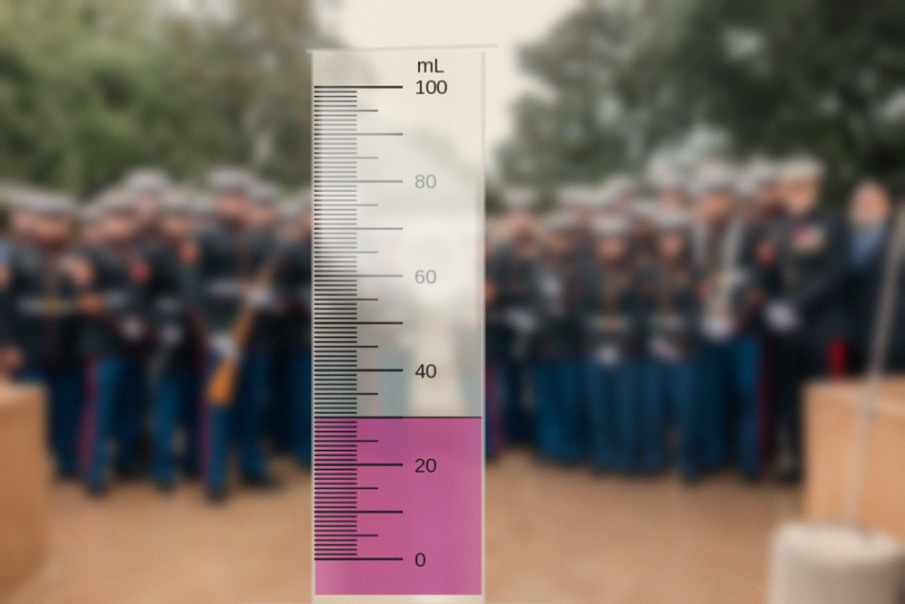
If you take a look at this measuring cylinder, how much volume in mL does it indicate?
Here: 30 mL
